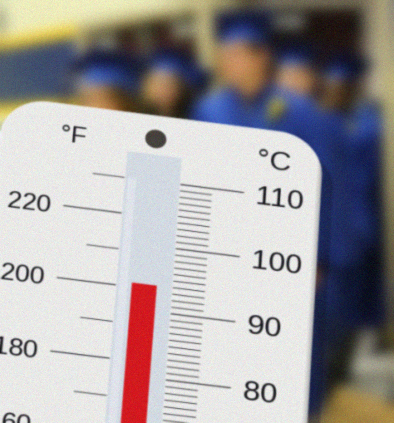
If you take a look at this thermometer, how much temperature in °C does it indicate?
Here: 94 °C
